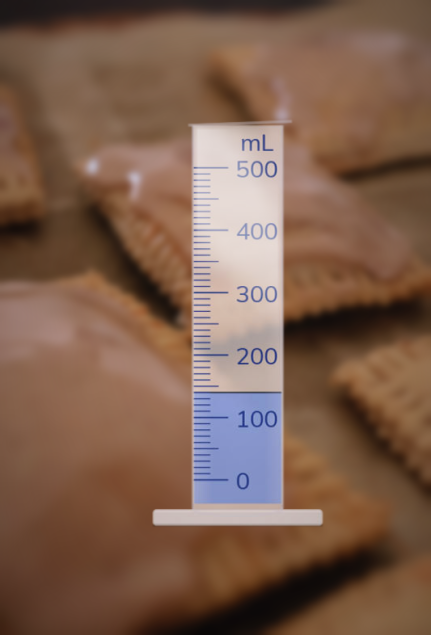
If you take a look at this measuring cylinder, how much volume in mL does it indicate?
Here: 140 mL
